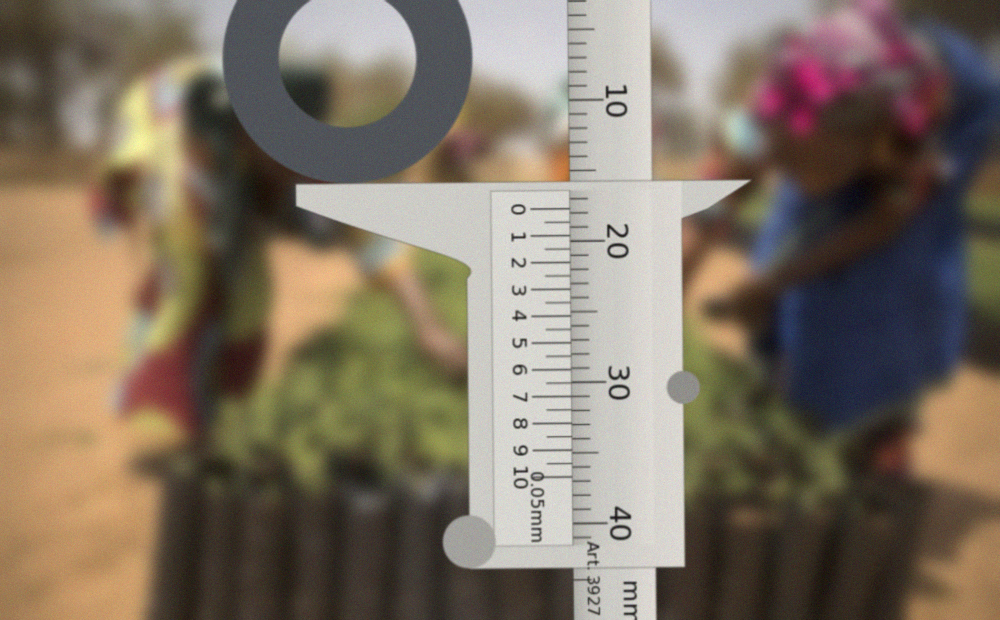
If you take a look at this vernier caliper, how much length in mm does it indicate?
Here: 17.7 mm
